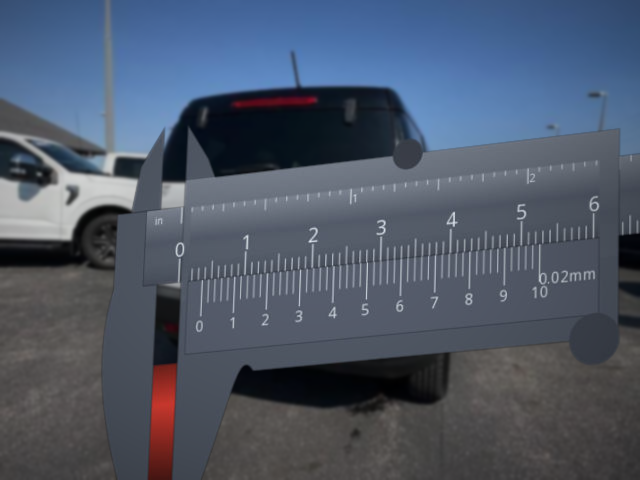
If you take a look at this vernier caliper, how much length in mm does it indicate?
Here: 3.6 mm
